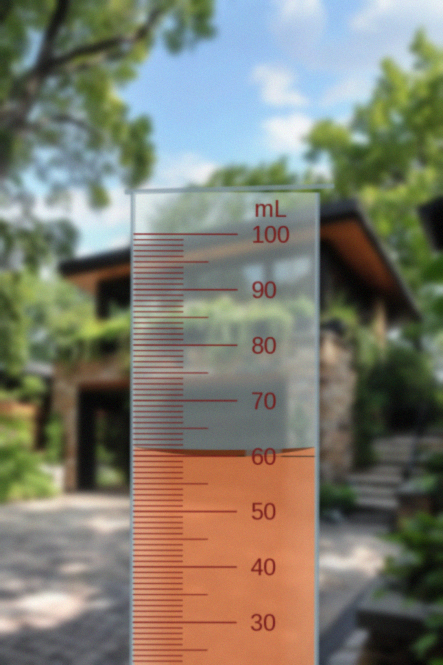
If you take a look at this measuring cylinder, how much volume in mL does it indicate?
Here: 60 mL
